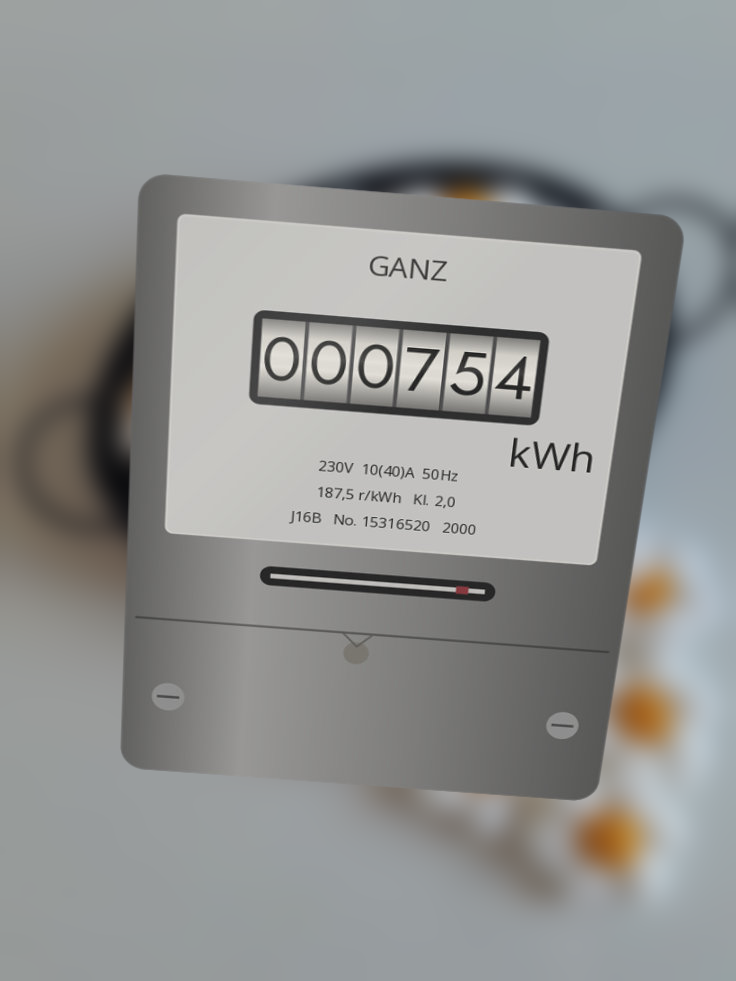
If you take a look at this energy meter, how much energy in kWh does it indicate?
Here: 754 kWh
